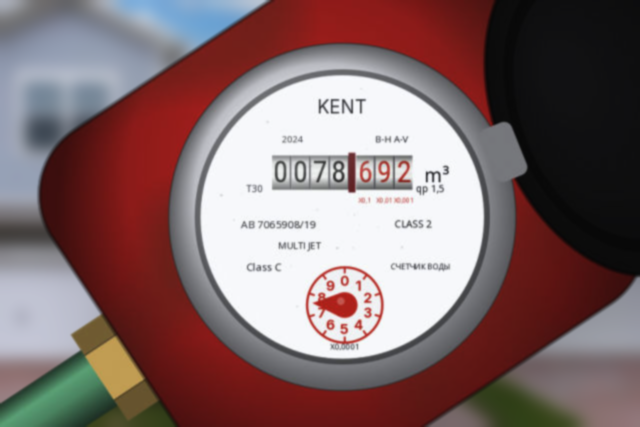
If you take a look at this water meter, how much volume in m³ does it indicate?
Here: 78.6927 m³
